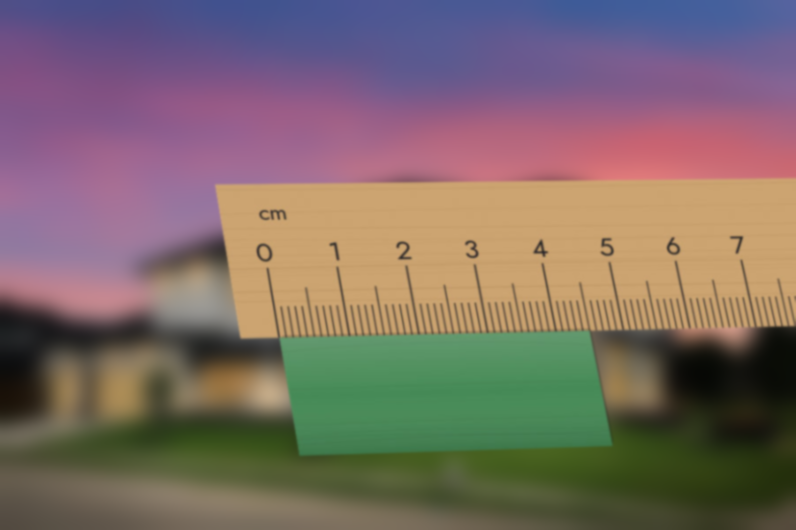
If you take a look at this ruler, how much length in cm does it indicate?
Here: 4.5 cm
